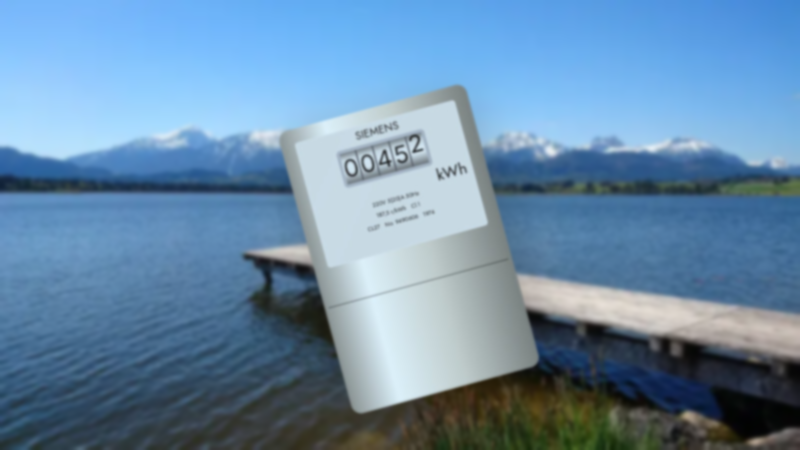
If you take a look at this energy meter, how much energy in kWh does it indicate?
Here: 452 kWh
